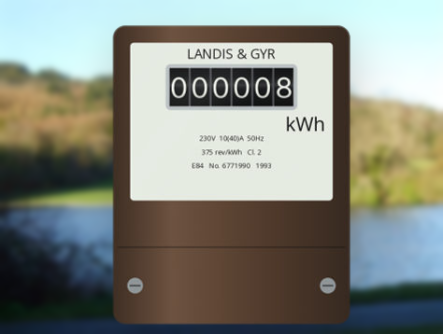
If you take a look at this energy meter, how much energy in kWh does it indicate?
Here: 8 kWh
